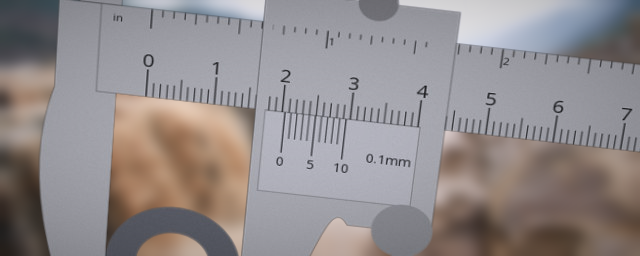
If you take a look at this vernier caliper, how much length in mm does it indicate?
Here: 20.4 mm
